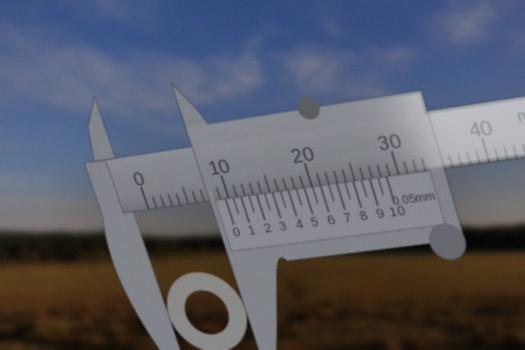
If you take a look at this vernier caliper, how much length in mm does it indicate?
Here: 9.6 mm
